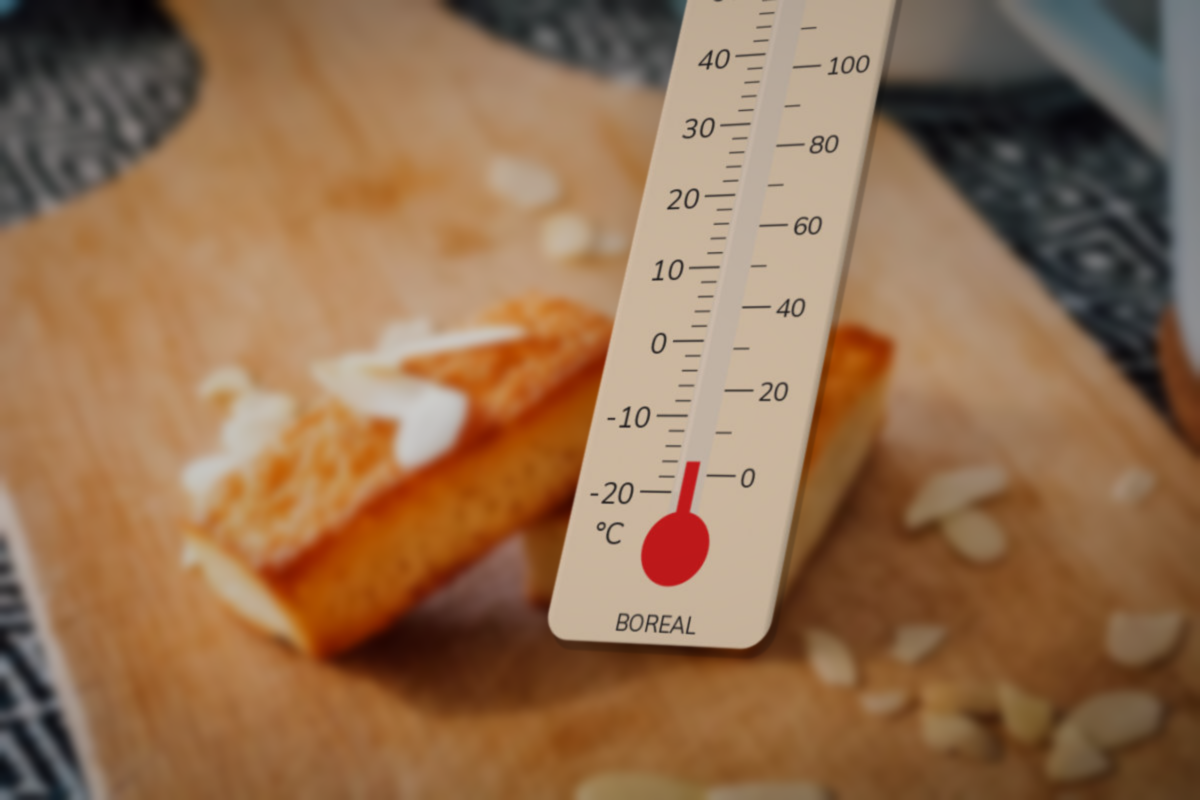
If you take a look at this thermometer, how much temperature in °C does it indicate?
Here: -16 °C
